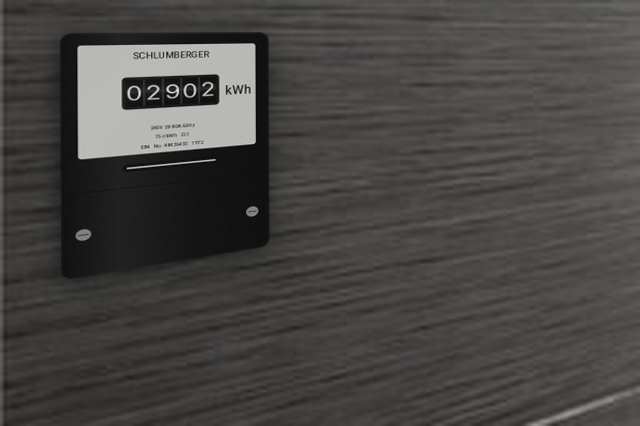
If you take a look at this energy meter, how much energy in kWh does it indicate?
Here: 2902 kWh
